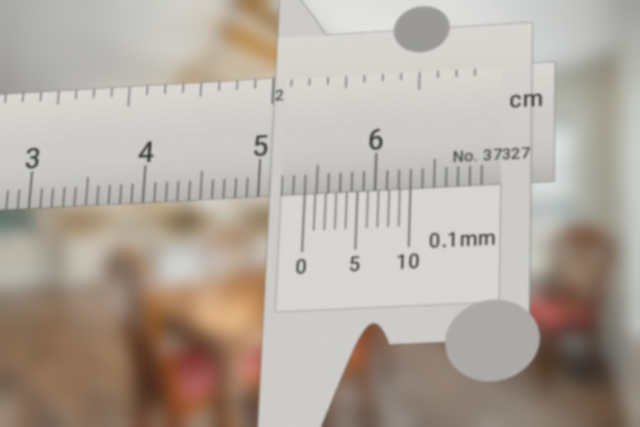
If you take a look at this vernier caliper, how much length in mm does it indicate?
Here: 54.0 mm
